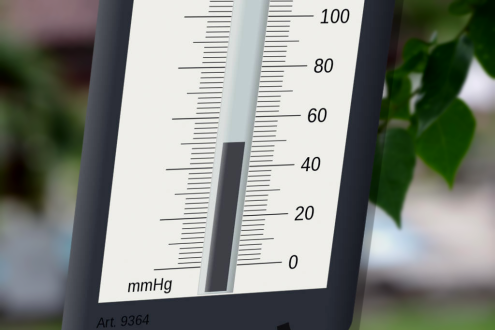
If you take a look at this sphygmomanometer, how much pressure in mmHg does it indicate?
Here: 50 mmHg
